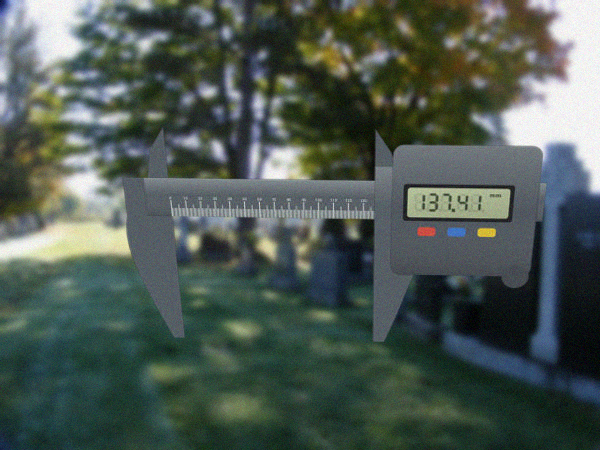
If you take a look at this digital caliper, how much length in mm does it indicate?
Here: 137.41 mm
